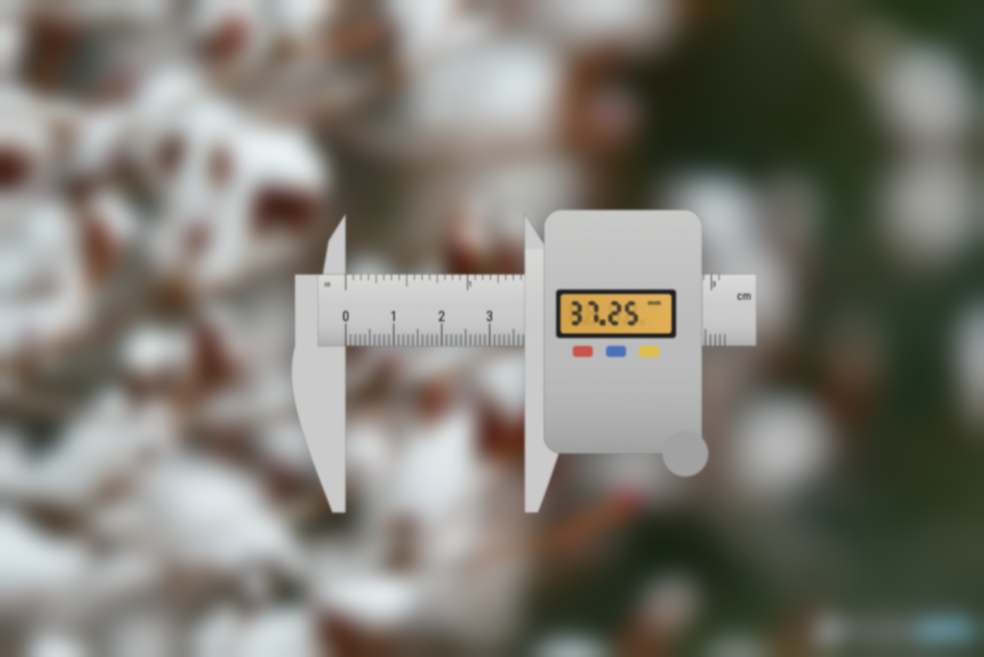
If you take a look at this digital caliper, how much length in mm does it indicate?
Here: 37.25 mm
